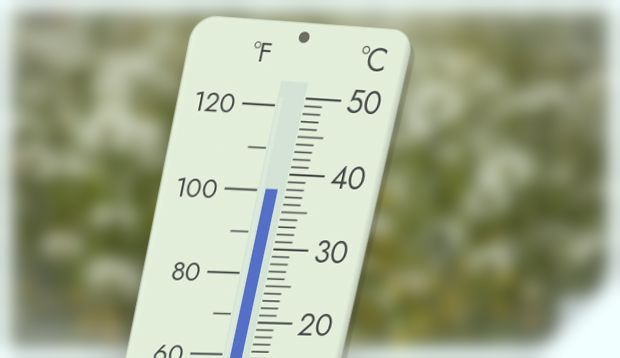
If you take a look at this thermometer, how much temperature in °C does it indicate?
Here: 38 °C
